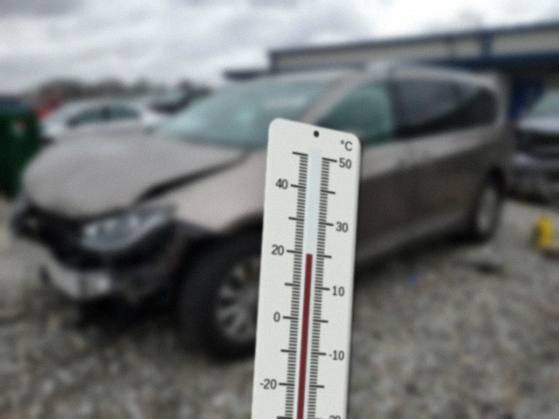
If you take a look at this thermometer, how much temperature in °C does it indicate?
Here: 20 °C
